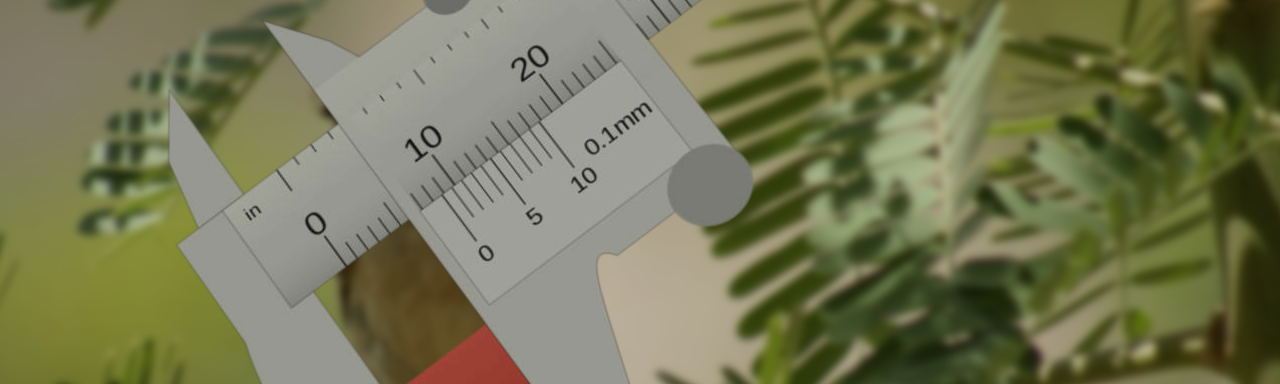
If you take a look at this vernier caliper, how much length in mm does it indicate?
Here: 8.8 mm
